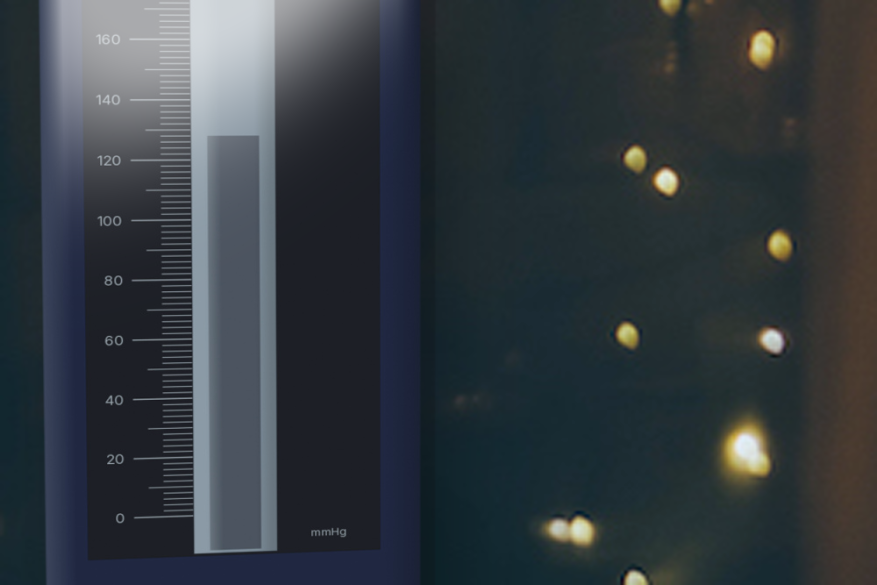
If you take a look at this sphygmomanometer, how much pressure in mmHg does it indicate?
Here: 128 mmHg
